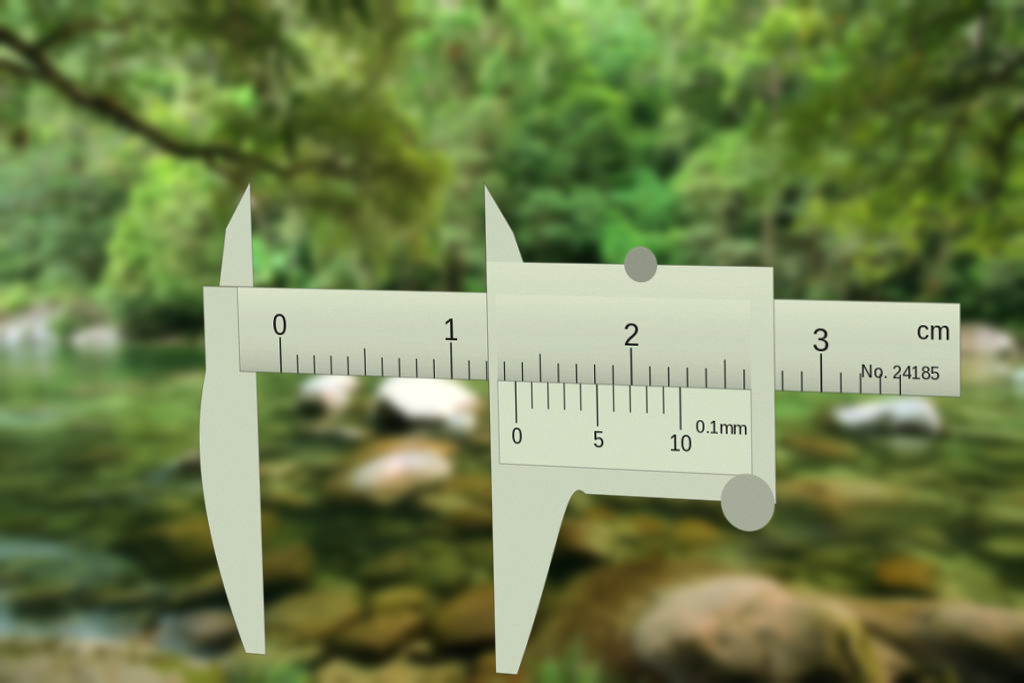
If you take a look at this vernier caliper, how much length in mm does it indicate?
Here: 13.6 mm
